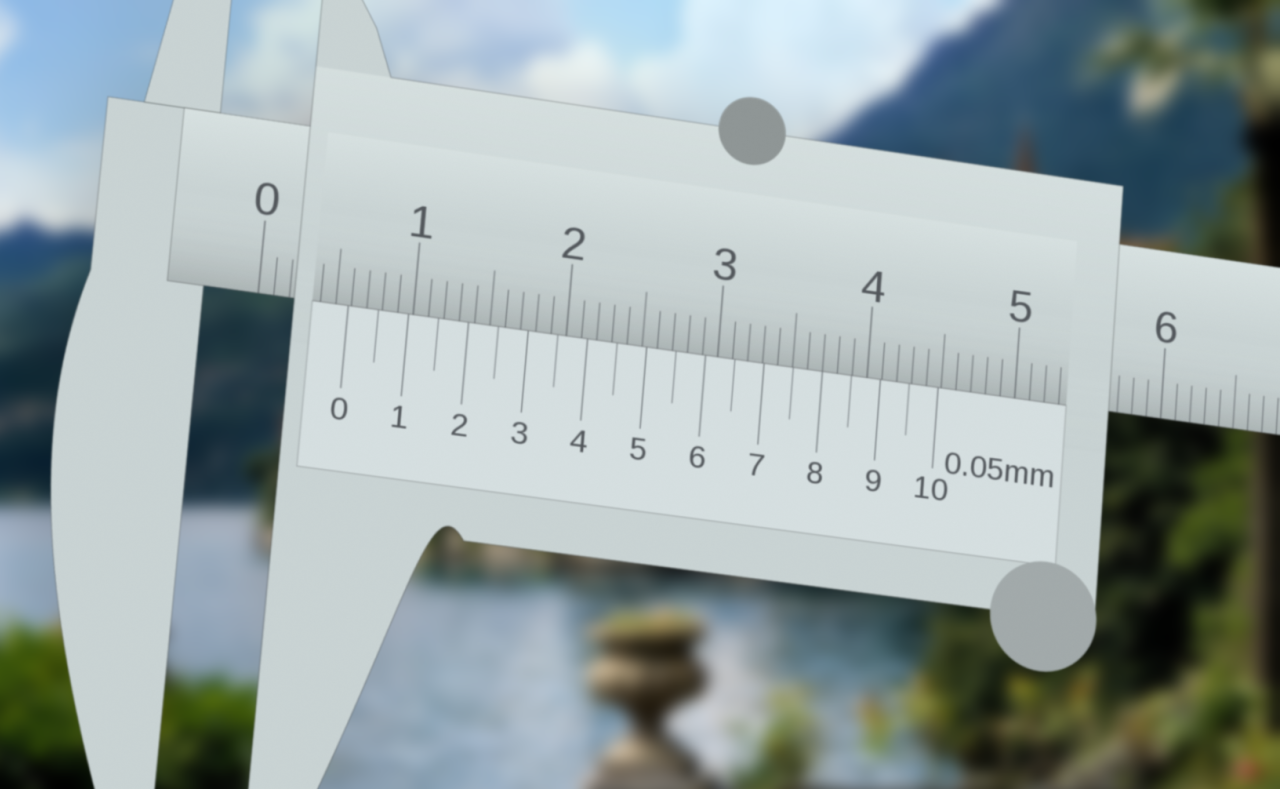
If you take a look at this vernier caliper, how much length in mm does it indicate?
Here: 5.8 mm
